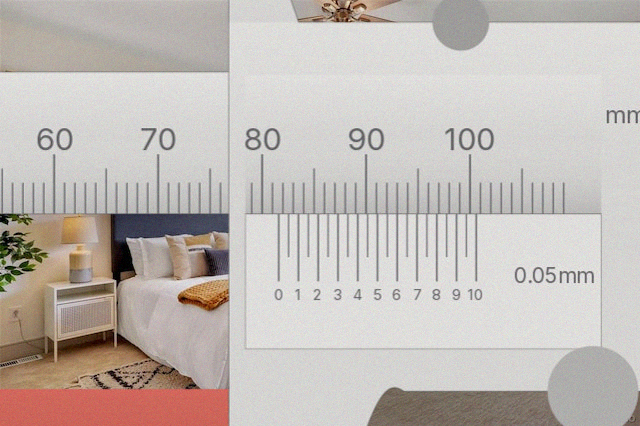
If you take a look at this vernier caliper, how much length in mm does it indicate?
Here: 81.6 mm
